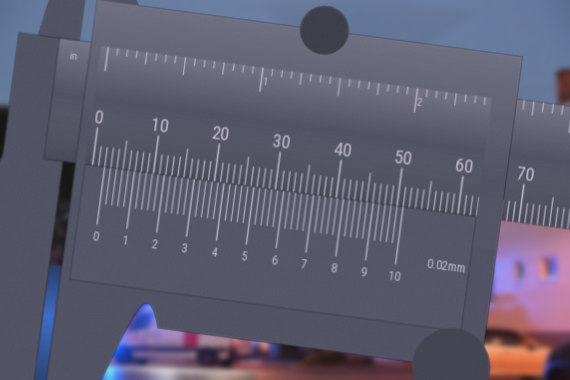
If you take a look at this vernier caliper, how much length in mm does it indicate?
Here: 2.0 mm
